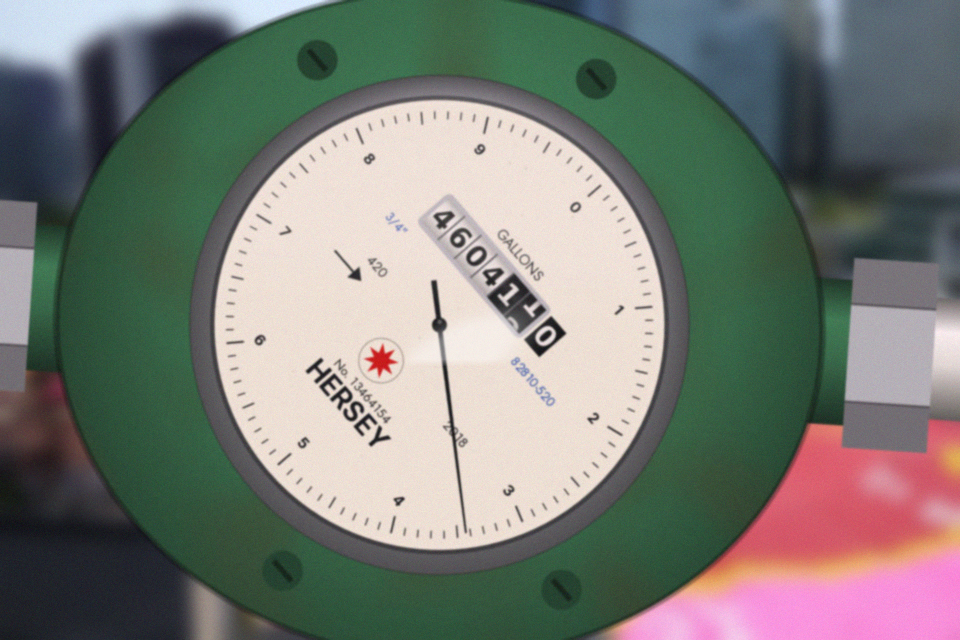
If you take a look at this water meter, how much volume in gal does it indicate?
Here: 4604113.4 gal
